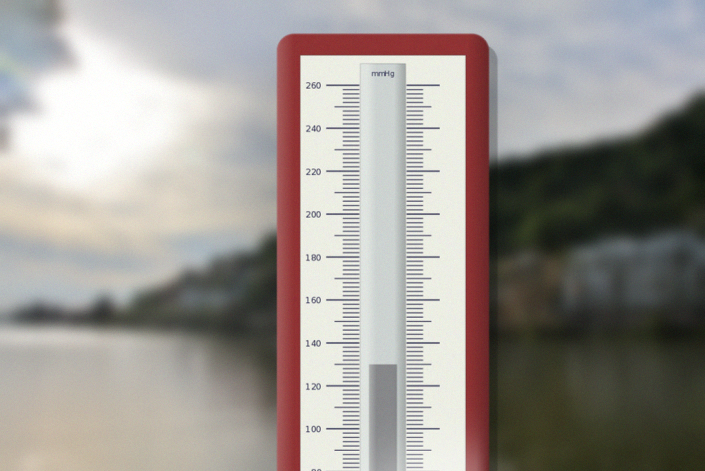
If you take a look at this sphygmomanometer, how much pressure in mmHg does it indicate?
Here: 130 mmHg
